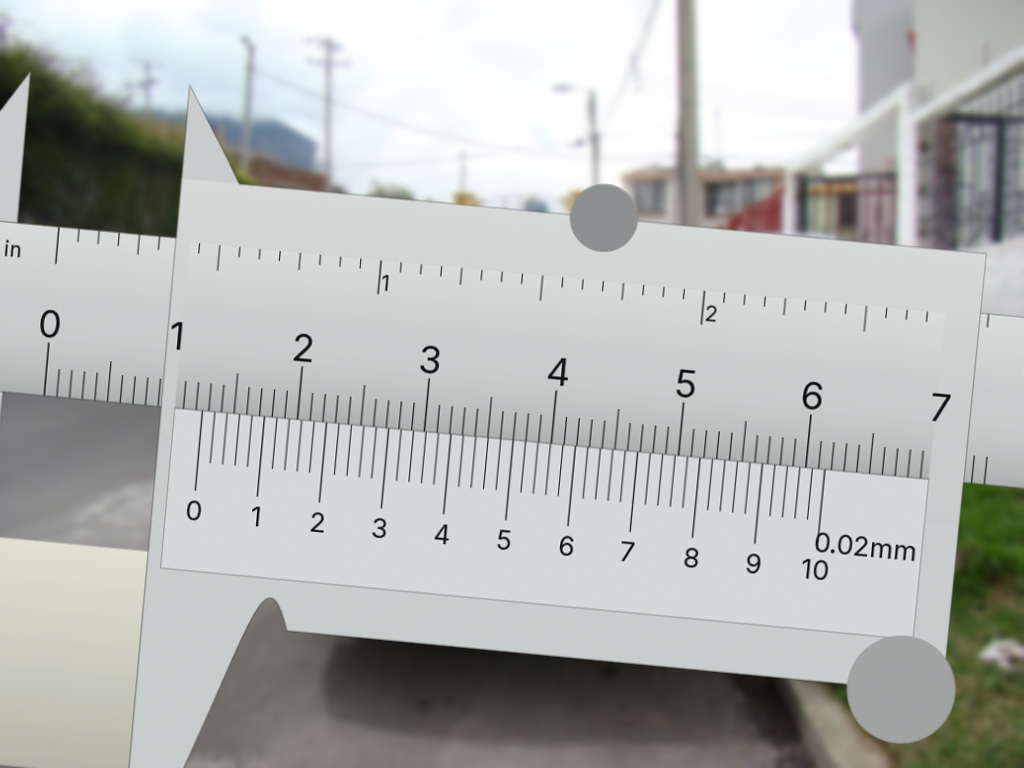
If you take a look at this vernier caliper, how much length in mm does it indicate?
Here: 12.5 mm
